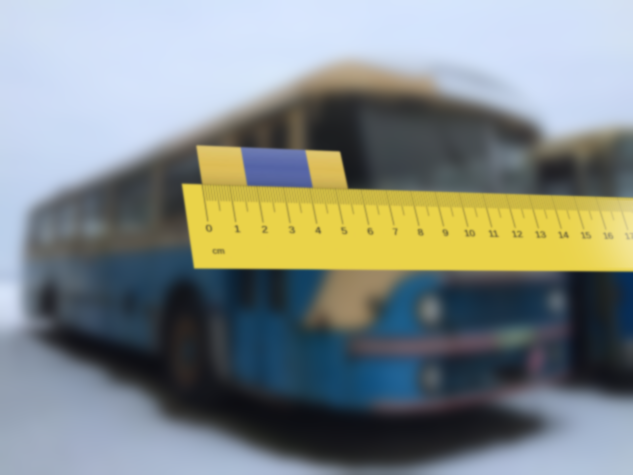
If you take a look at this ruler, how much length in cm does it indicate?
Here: 5.5 cm
